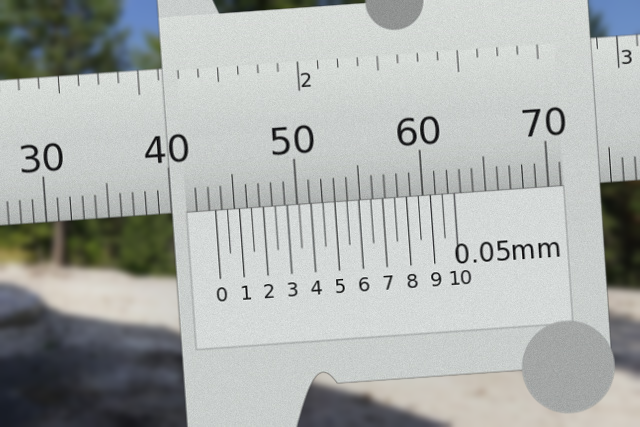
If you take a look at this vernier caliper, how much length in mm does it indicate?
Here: 43.5 mm
